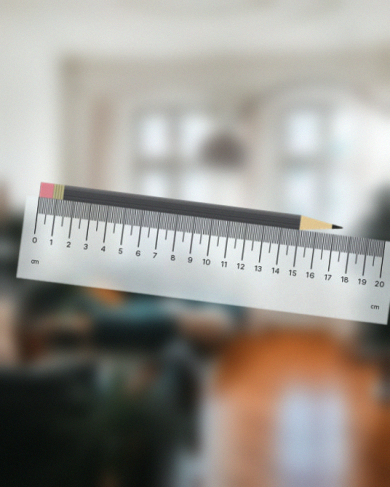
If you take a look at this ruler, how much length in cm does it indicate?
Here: 17.5 cm
